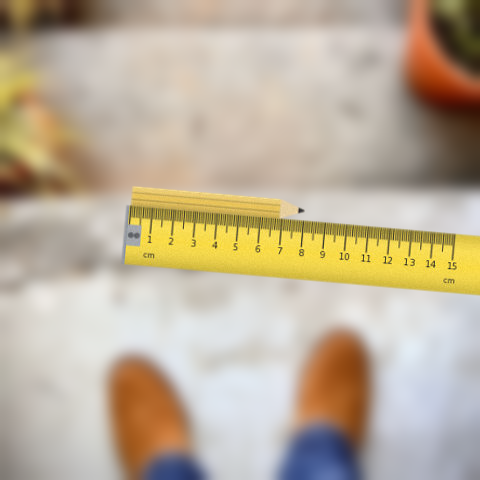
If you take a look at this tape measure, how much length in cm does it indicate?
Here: 8 cm
